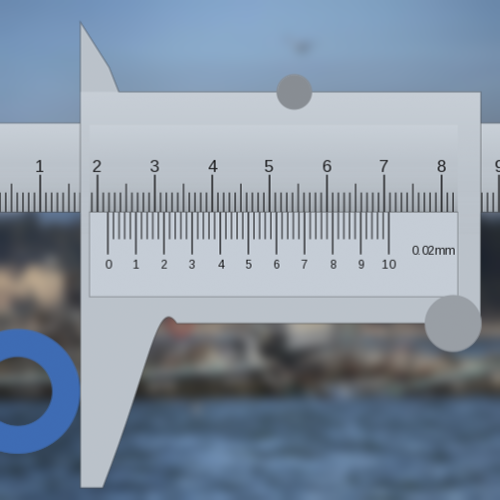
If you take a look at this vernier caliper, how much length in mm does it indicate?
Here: 21.8 mm
